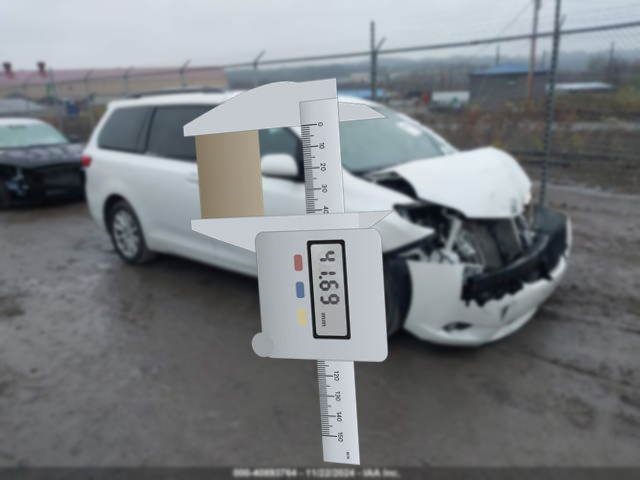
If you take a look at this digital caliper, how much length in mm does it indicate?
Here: 41.69 mm
